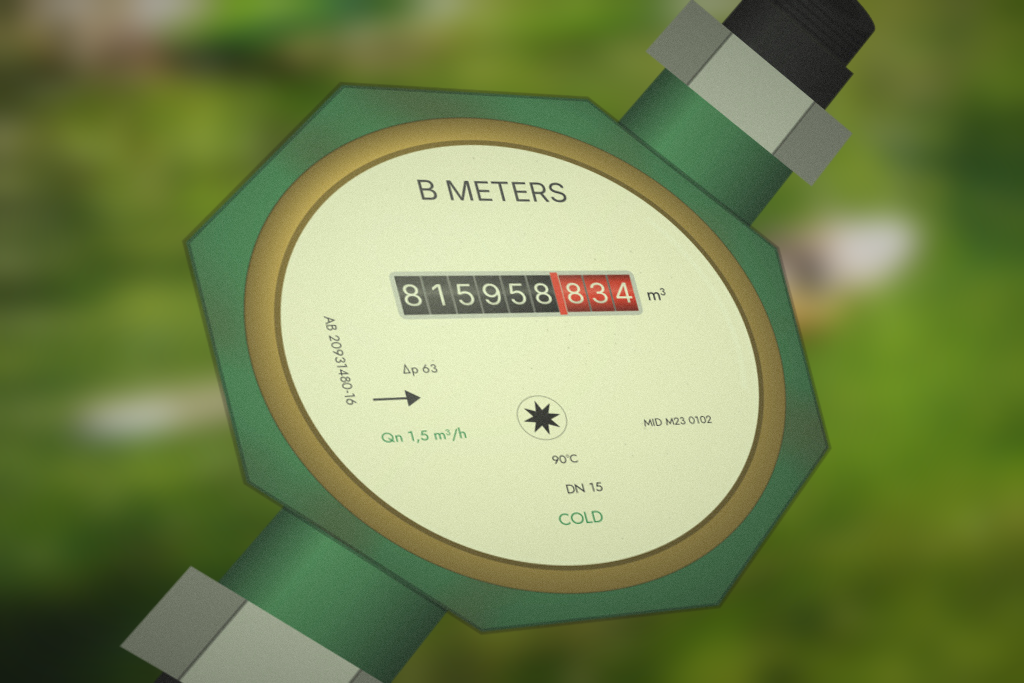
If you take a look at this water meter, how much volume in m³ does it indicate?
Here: 815958.834 m³
